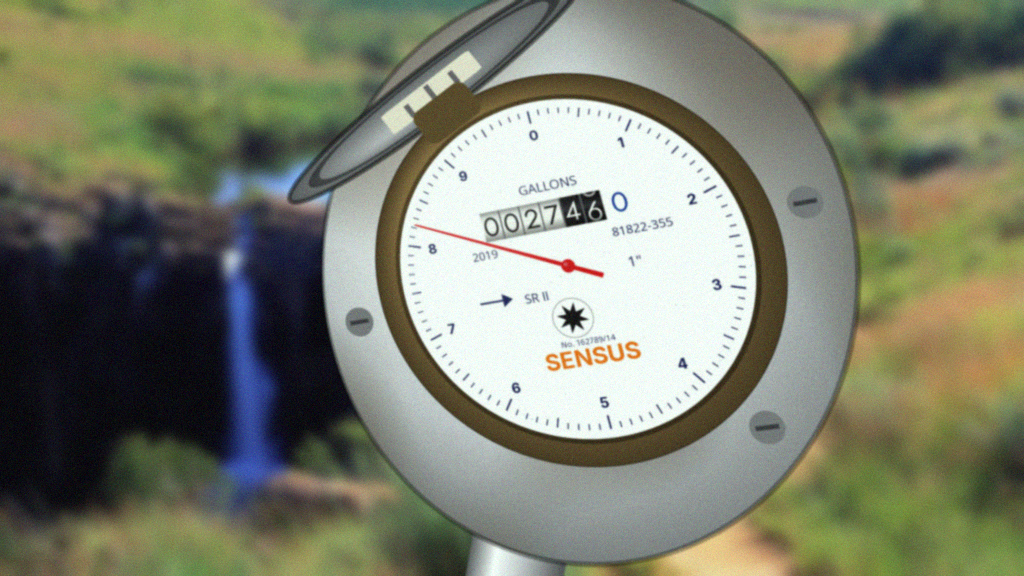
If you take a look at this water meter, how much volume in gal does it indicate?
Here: 27458.2 gal
